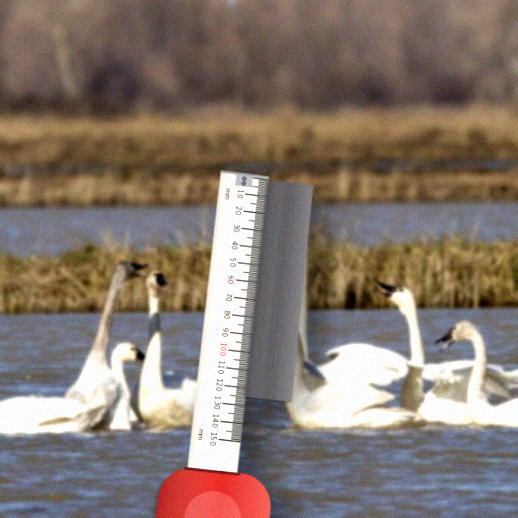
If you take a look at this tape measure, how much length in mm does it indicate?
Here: 125 mm
